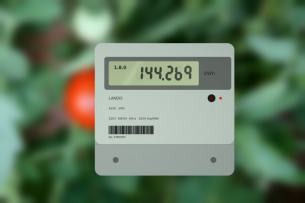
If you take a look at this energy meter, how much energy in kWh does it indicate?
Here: 144.269 kWh
